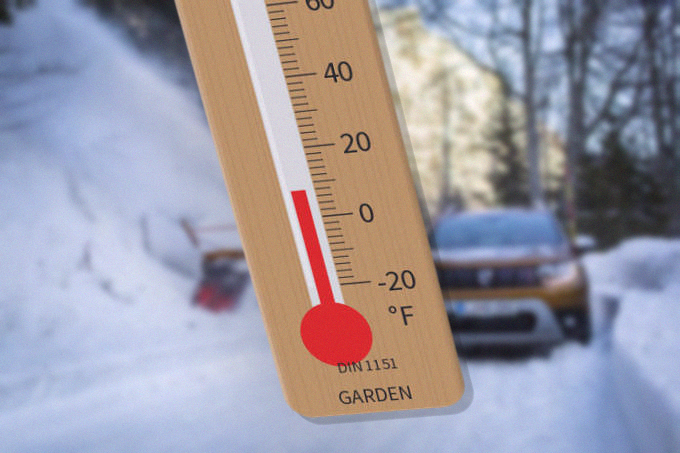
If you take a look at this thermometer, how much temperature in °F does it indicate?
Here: 8 °F
